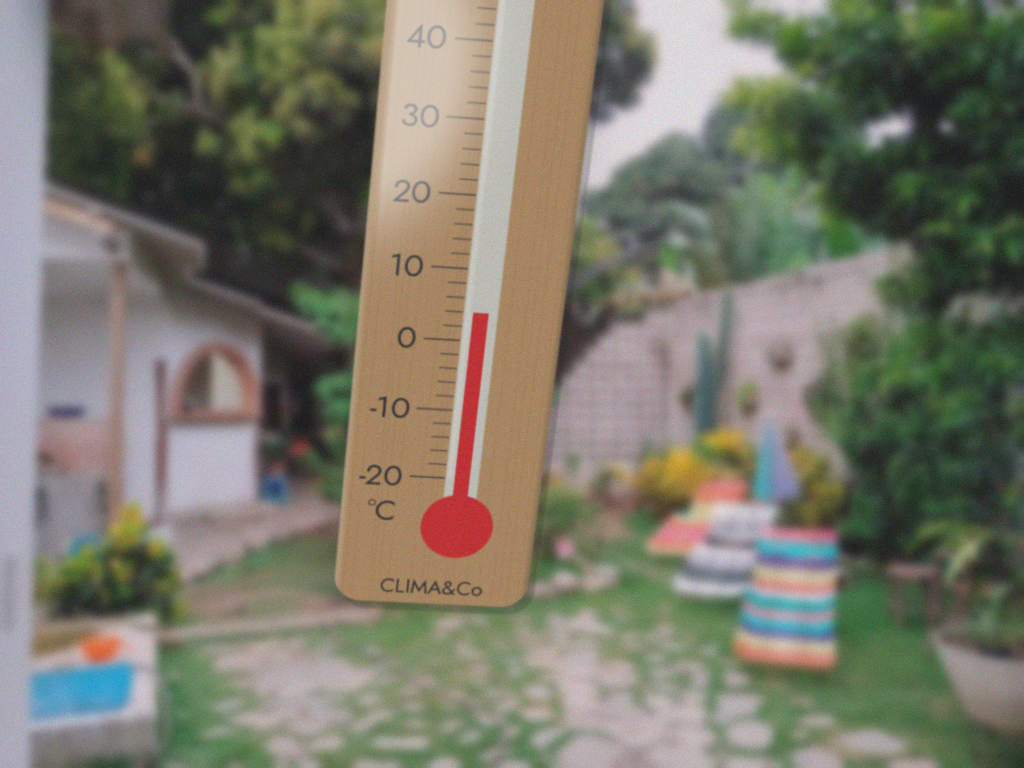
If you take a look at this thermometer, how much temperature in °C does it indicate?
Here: 4 °C
